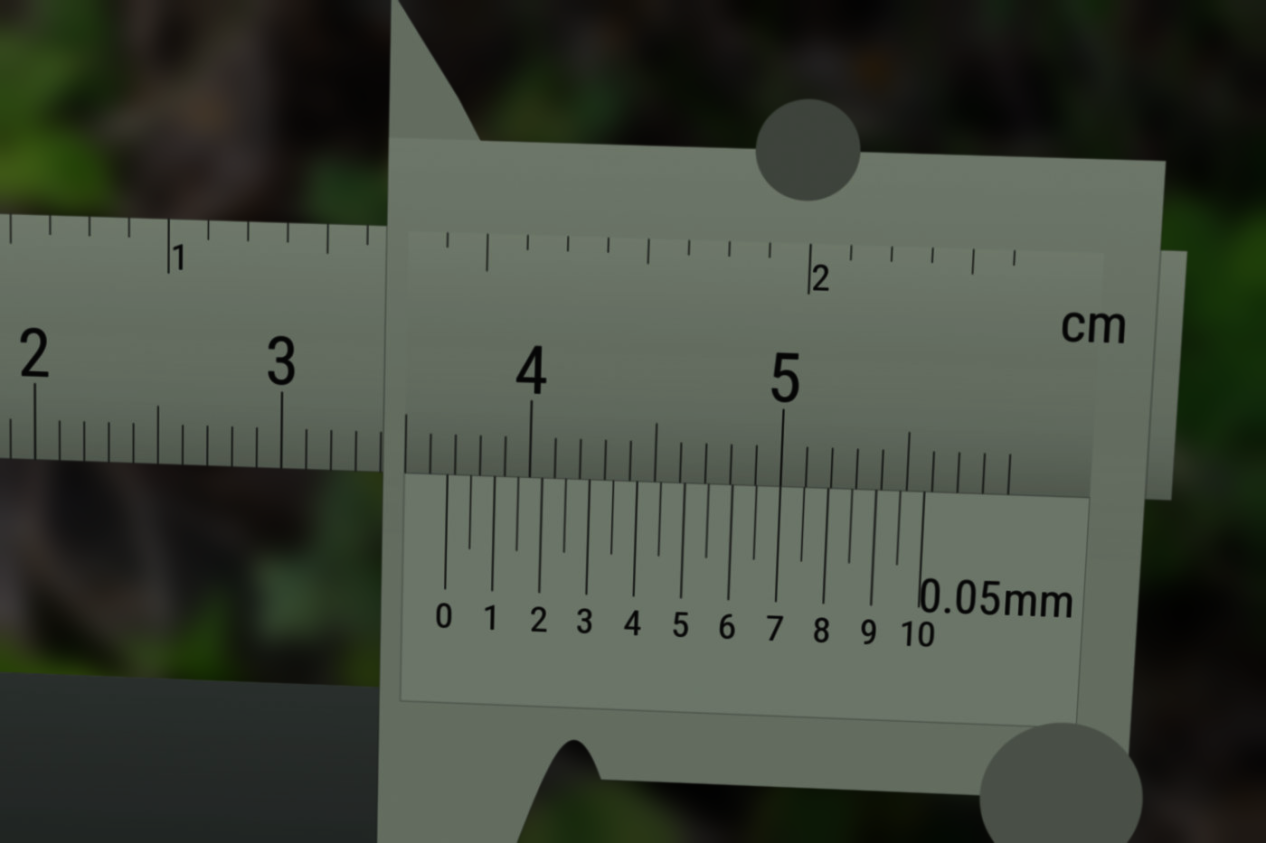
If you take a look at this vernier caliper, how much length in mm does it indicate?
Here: 36.7 mm
